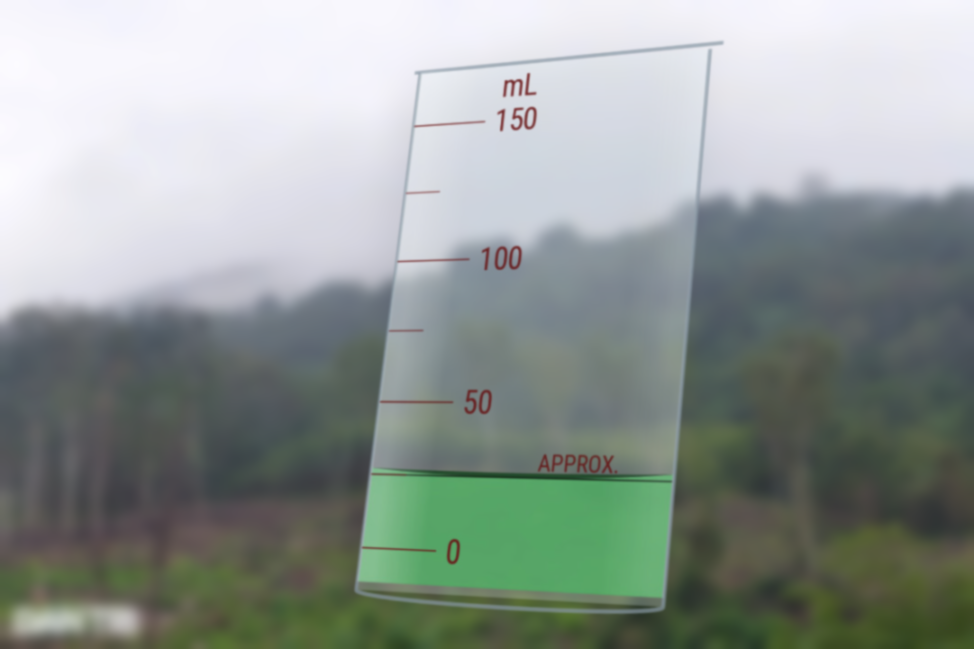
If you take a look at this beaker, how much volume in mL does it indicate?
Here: 25 mL
